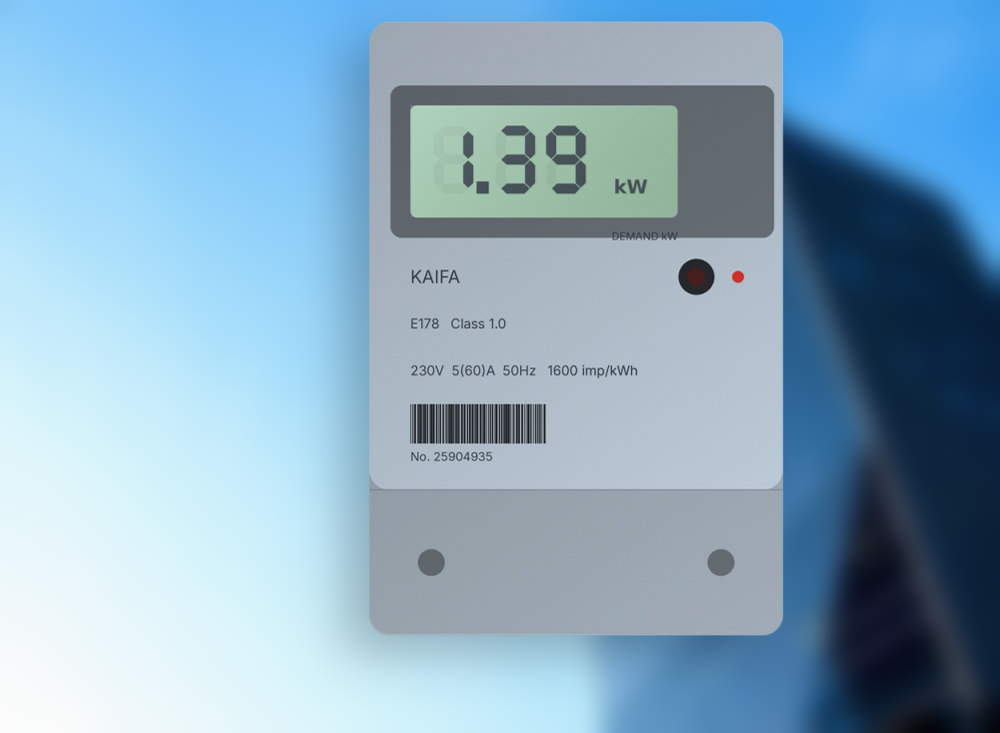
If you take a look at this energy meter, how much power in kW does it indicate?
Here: 1.39 kW
